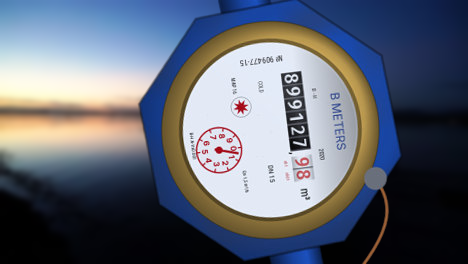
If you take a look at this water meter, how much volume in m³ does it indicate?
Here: 899127.980 m³
